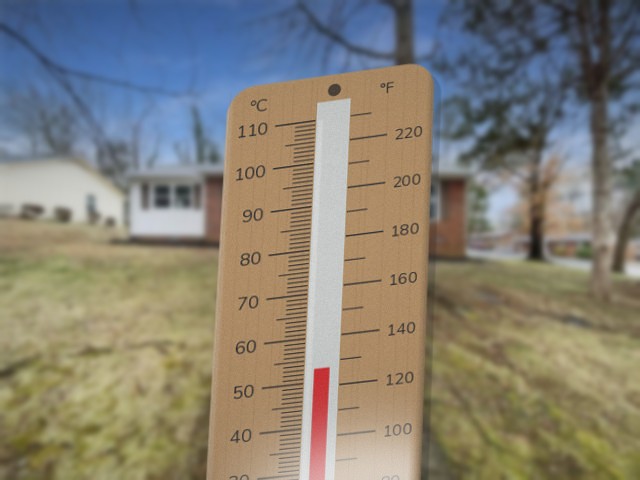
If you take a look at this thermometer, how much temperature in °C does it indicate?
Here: 53 °C
